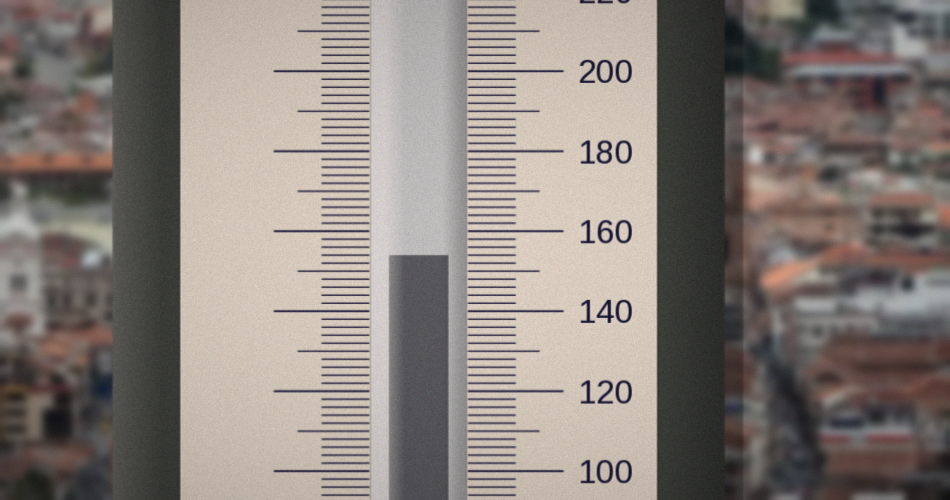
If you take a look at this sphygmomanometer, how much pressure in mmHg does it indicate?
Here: 154 mmHg
